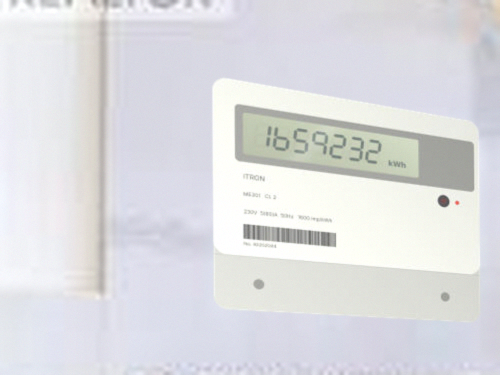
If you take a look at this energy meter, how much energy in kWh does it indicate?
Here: 1659232 kWh
